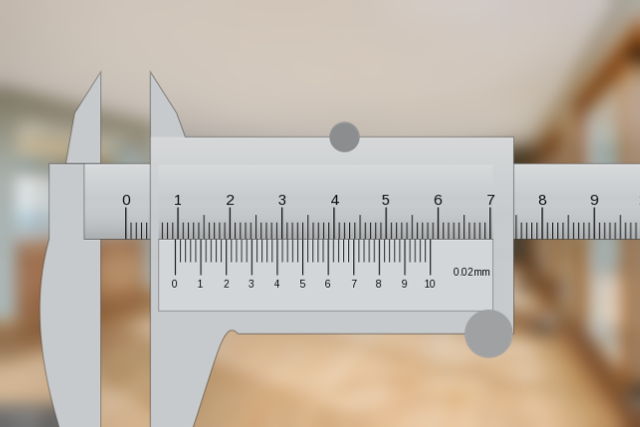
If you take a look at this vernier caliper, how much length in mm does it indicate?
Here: 9.5 mm
